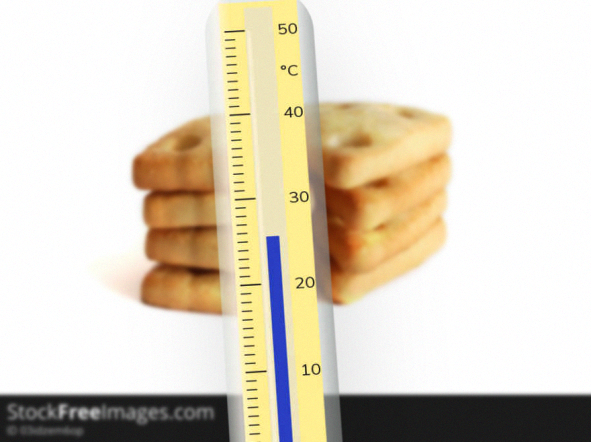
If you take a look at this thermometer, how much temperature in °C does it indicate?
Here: 25.5 °C
